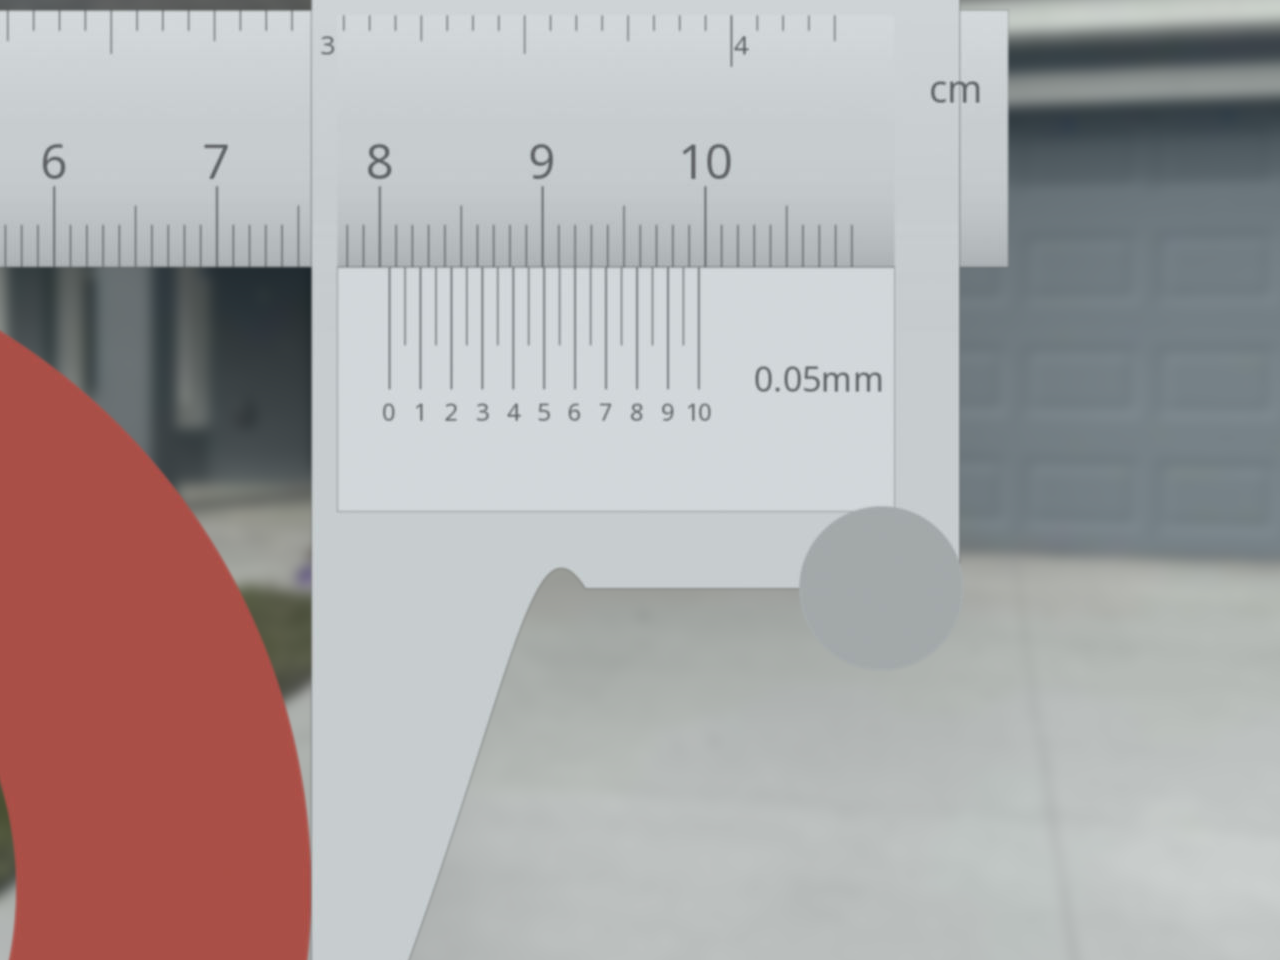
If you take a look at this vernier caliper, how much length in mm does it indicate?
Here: 80.6 mm
